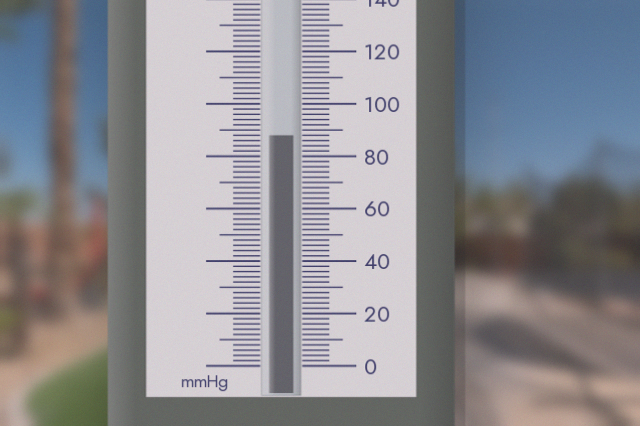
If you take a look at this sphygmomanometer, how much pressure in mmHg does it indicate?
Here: 88 mmHg
